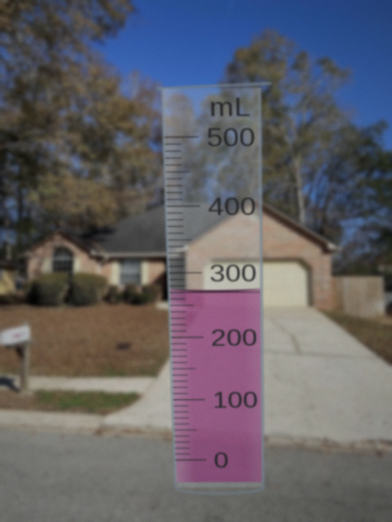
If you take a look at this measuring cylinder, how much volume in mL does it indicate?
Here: 270 mL
